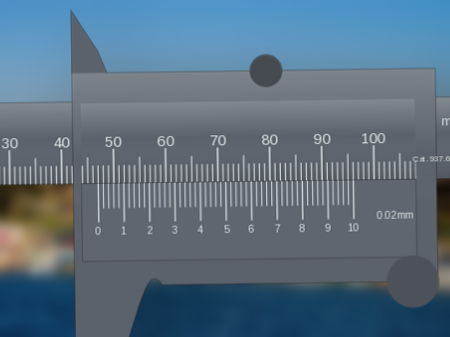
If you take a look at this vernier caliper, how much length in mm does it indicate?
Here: 47.0 mm
